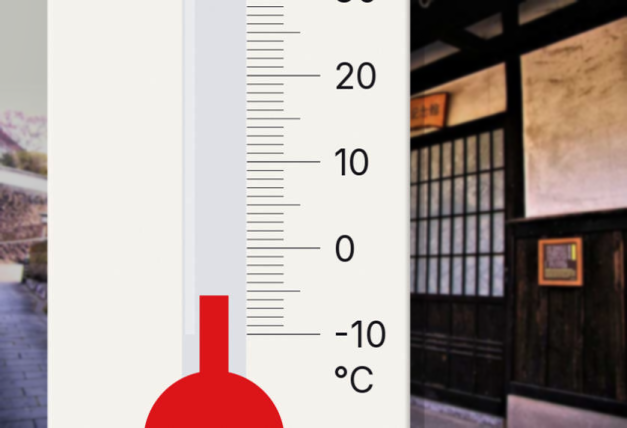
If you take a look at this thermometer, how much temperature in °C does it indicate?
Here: -5.5 °C
